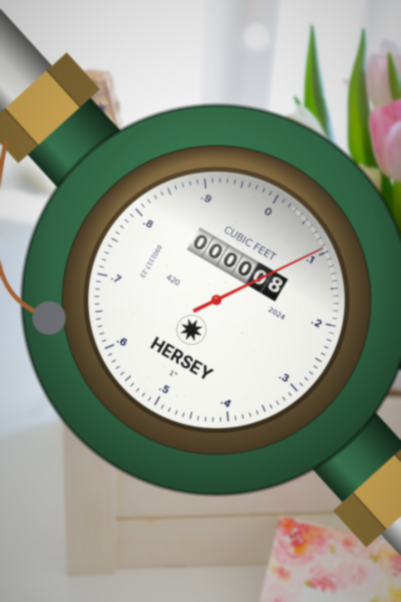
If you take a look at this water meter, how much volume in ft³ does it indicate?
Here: 8.09 ft³
